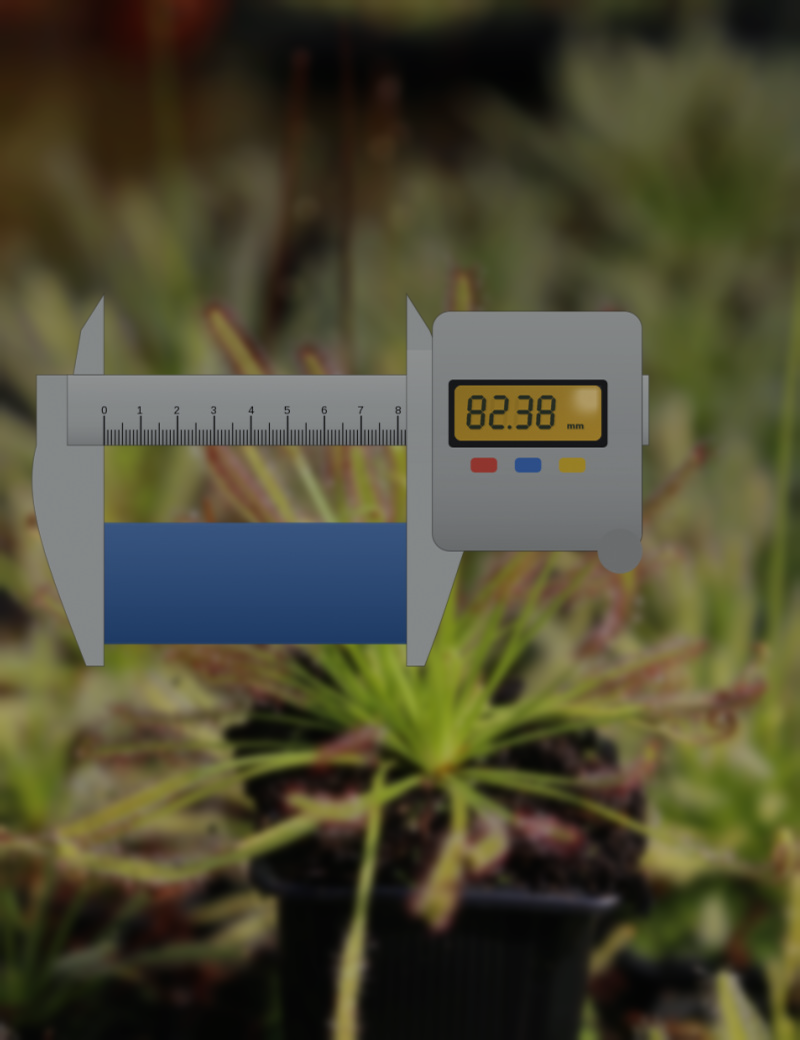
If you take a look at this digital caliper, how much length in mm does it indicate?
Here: 82.38 mm
